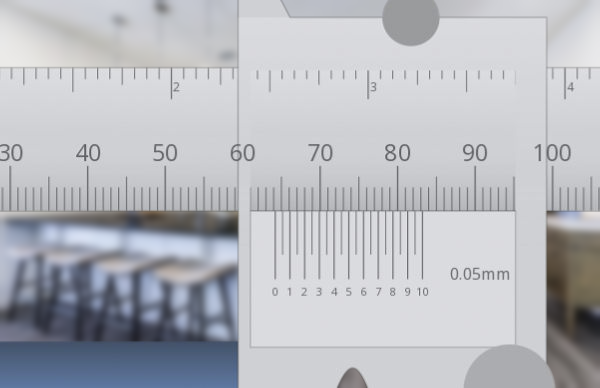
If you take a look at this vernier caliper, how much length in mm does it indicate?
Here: 64.2 mm
